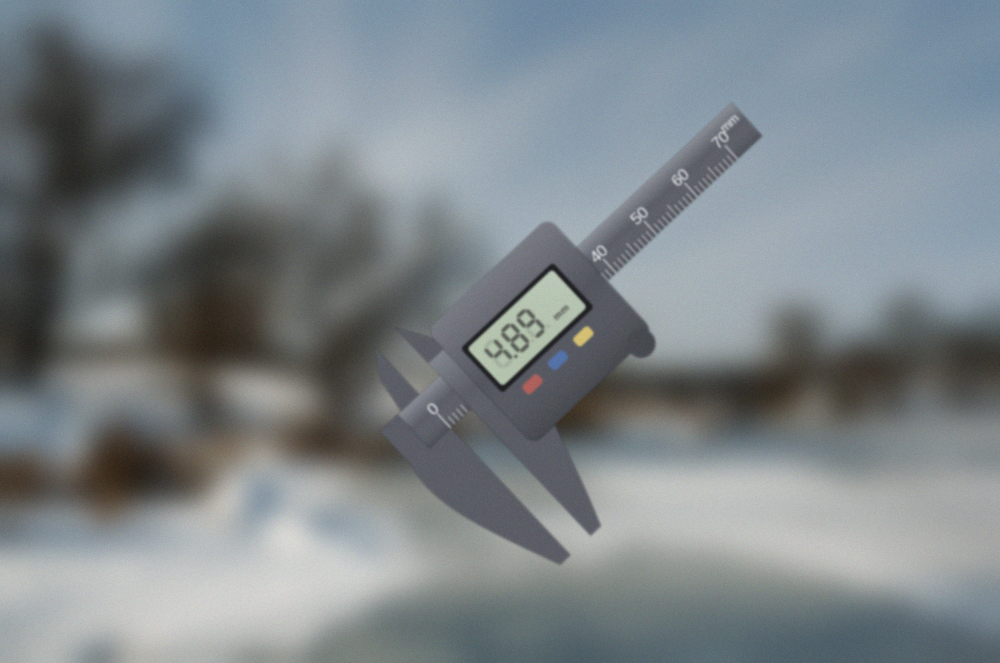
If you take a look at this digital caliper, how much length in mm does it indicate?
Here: 4.89 mm
